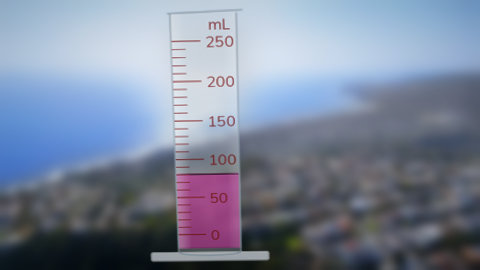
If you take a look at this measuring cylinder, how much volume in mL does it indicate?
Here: 80 mL
